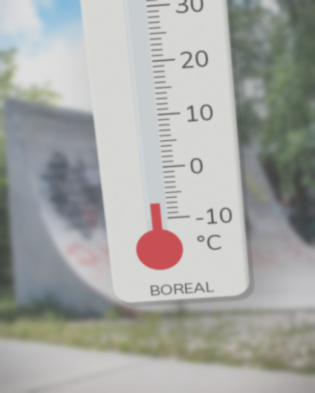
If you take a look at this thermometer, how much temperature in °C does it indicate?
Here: -7 °C
